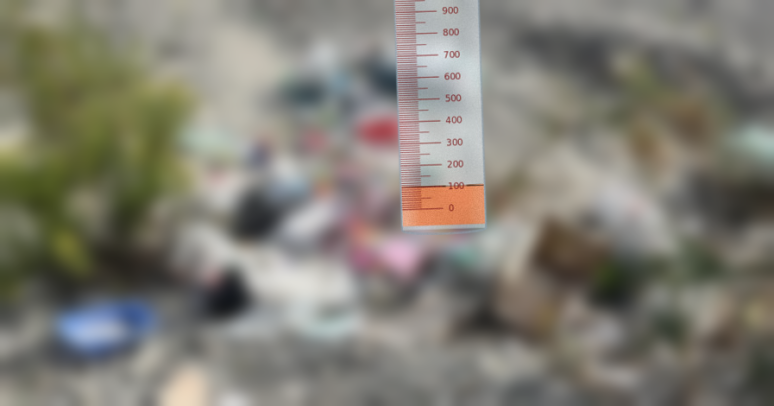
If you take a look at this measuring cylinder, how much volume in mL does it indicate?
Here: 100 mL
